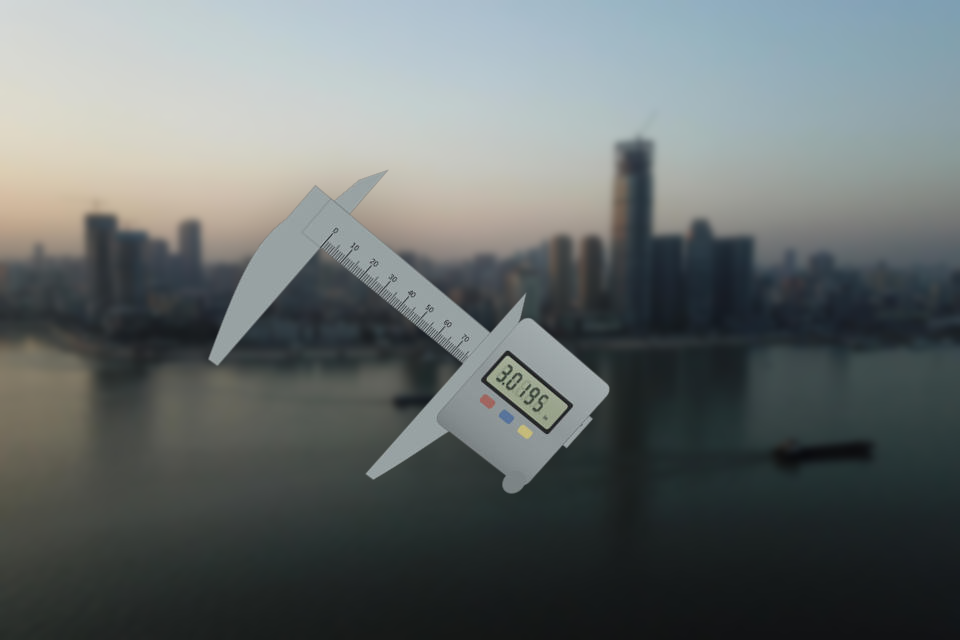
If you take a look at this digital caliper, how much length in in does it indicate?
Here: 3.0195 in
